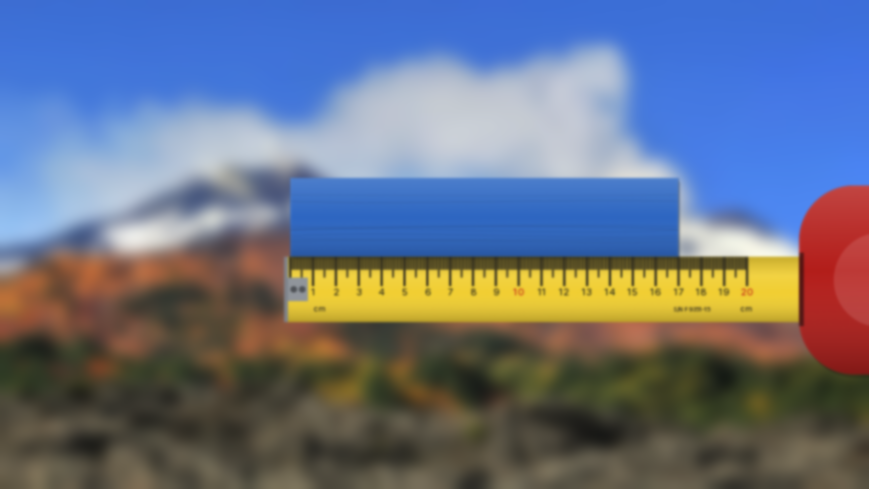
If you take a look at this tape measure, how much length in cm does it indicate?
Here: 17 cm
